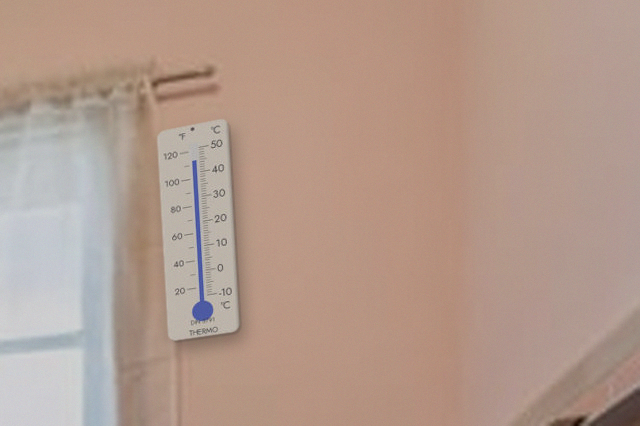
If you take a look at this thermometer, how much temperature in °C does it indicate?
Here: 45 °C
